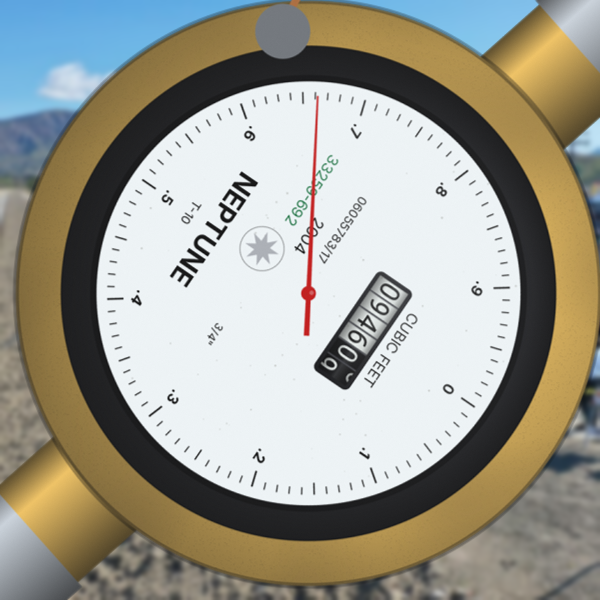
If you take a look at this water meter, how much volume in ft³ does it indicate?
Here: 94608.66 ft³
